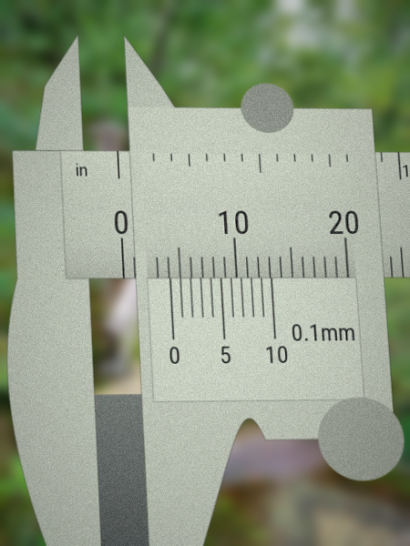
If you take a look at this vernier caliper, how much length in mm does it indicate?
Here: 4.1 mm
